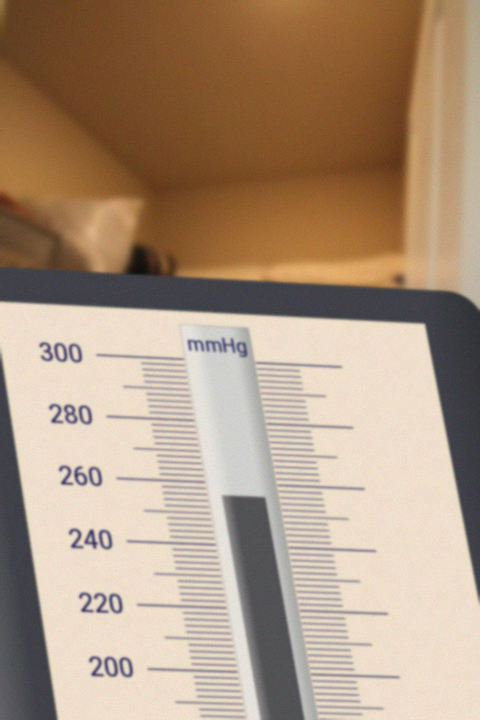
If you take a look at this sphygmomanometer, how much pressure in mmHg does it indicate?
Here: 256 mmHg
